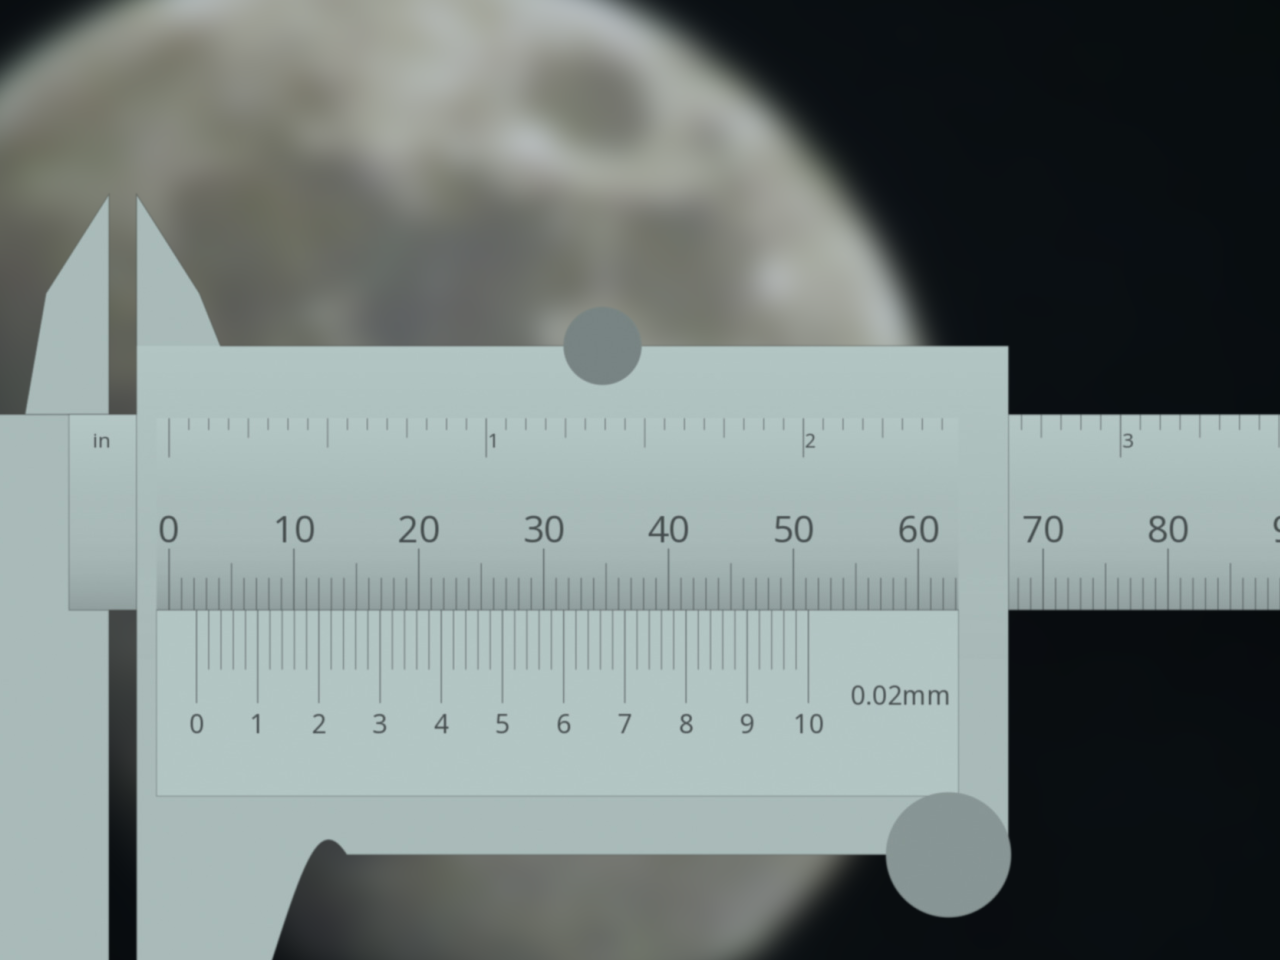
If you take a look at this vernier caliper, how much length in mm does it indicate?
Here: 2.2 mm
